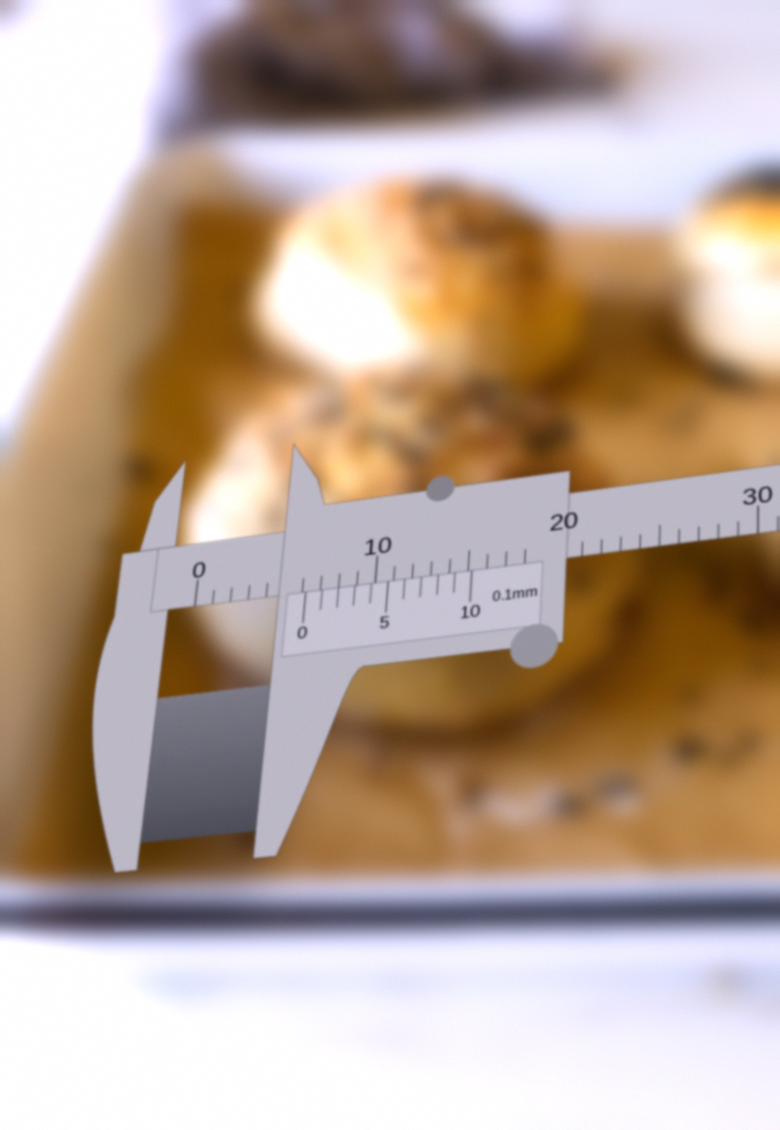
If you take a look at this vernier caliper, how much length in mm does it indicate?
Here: 6.2 mm
